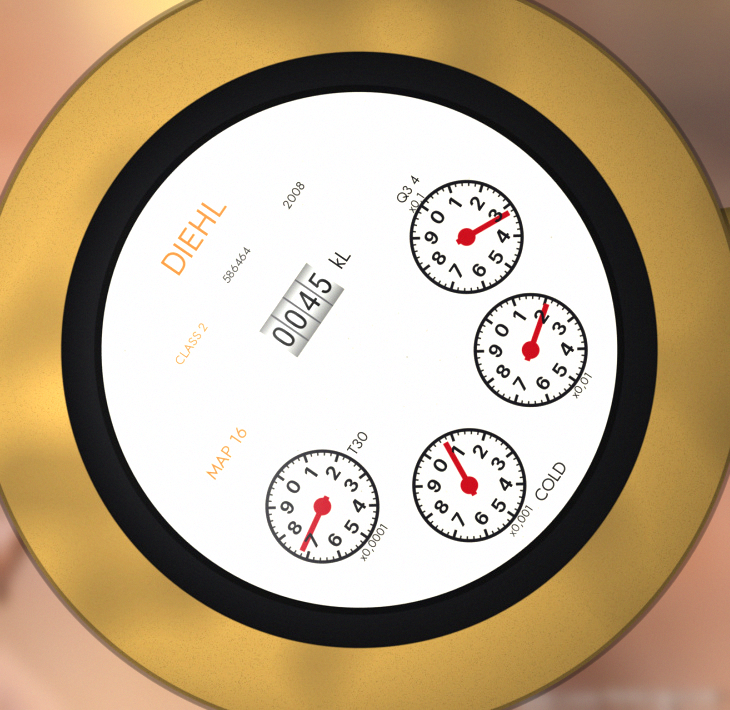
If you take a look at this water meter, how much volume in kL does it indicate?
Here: 45.3207 kL
